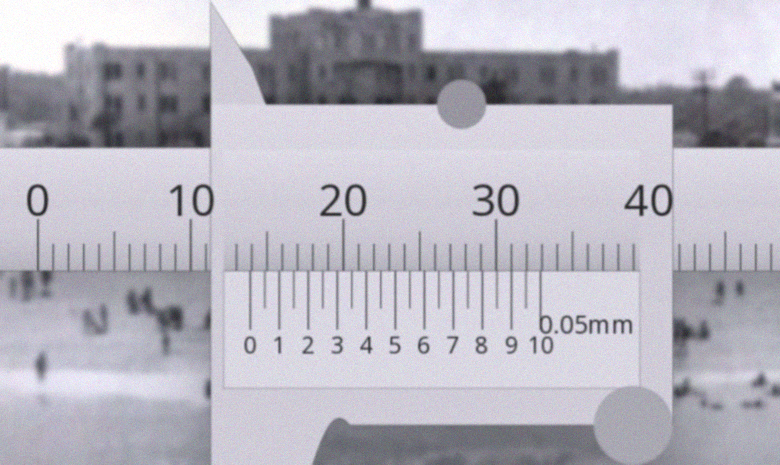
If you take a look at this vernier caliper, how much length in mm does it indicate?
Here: 13.9 mm
